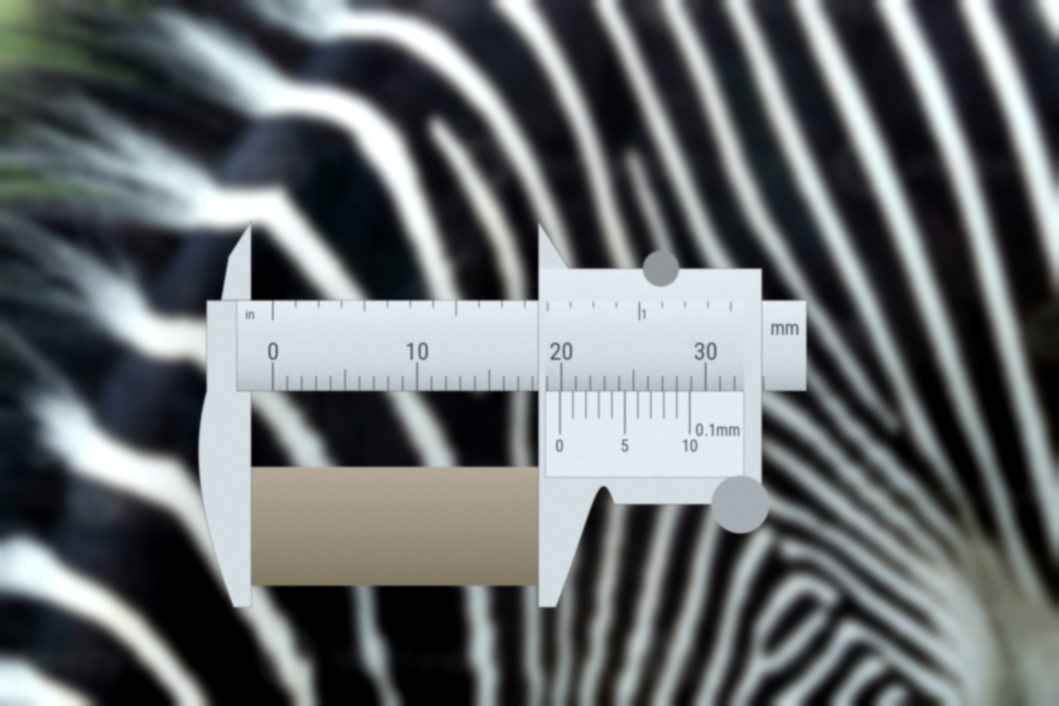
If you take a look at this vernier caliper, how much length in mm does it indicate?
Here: 19.9 mm
